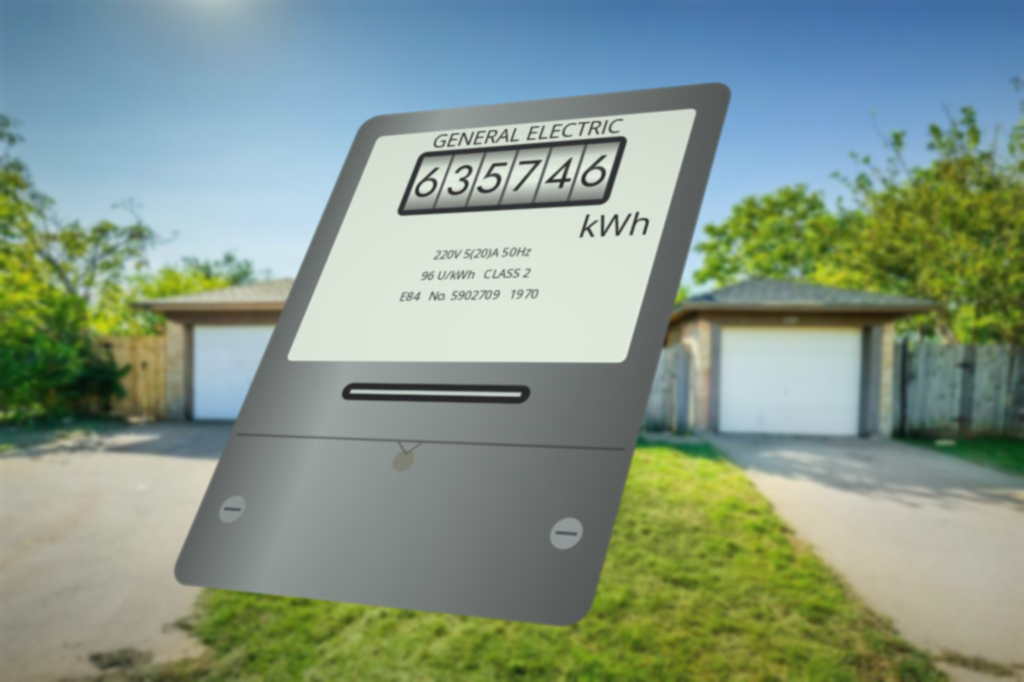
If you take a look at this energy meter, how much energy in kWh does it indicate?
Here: 635746 kWh
